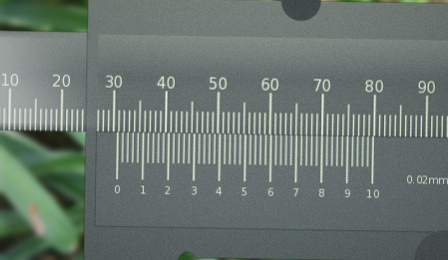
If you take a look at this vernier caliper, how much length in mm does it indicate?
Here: 30.8 mm
